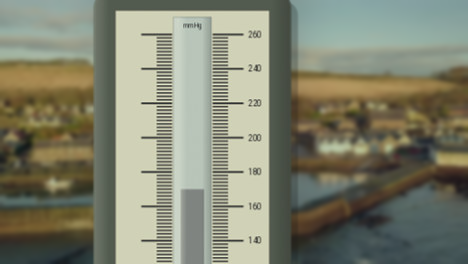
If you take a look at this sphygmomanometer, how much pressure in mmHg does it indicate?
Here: 170 mmHg
